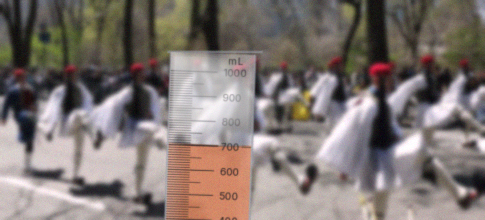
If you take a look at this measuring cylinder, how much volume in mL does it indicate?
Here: 700 mL
